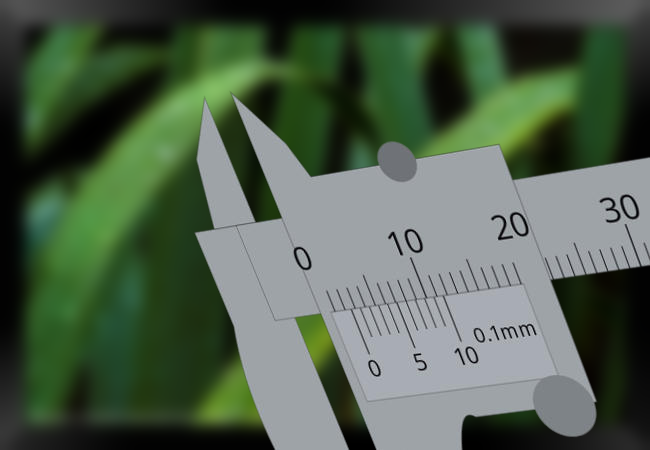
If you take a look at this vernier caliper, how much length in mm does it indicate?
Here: 2.6 mm
